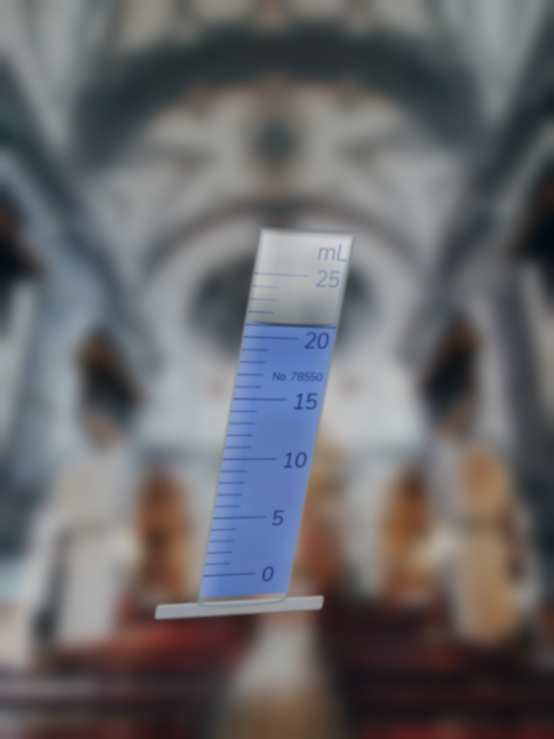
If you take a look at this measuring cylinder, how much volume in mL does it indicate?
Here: 21 mL
